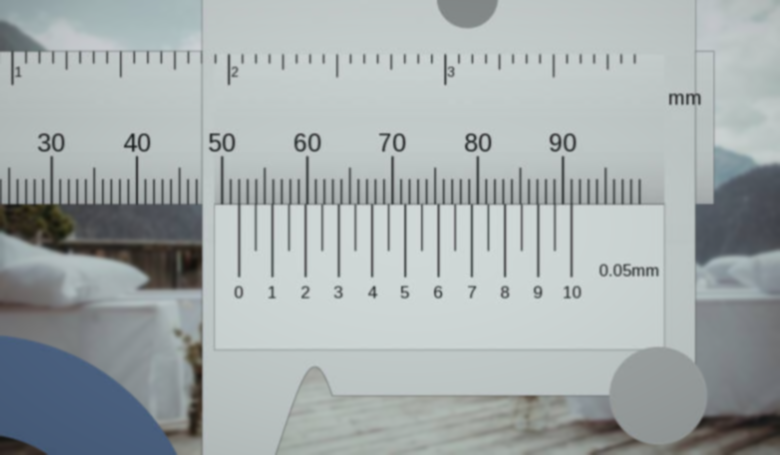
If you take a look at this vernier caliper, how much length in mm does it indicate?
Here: 52.0 mm
